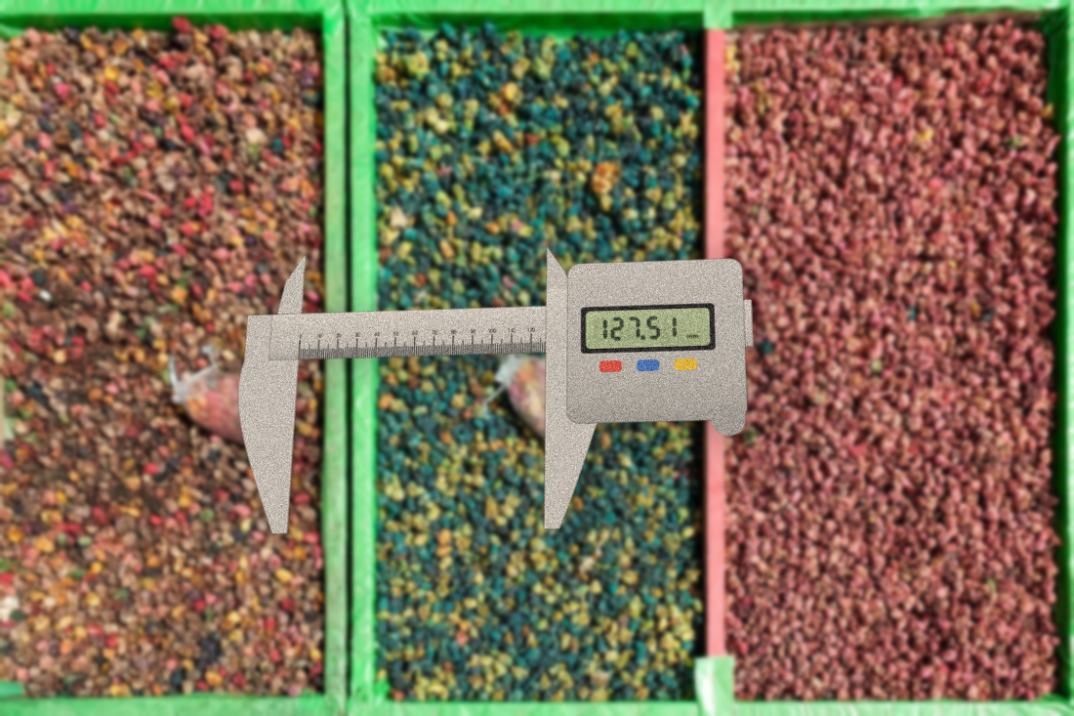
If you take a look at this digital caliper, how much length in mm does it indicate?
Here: 127.51 mm
